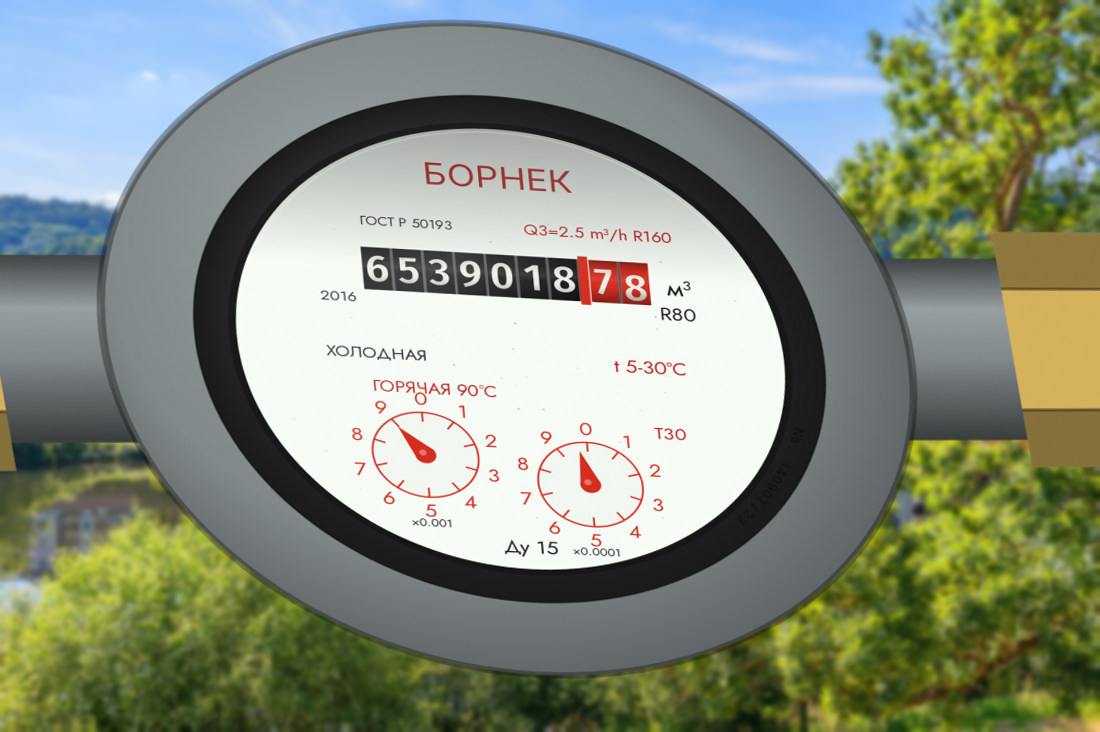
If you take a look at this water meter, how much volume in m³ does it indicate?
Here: 6539018.7789 m³
